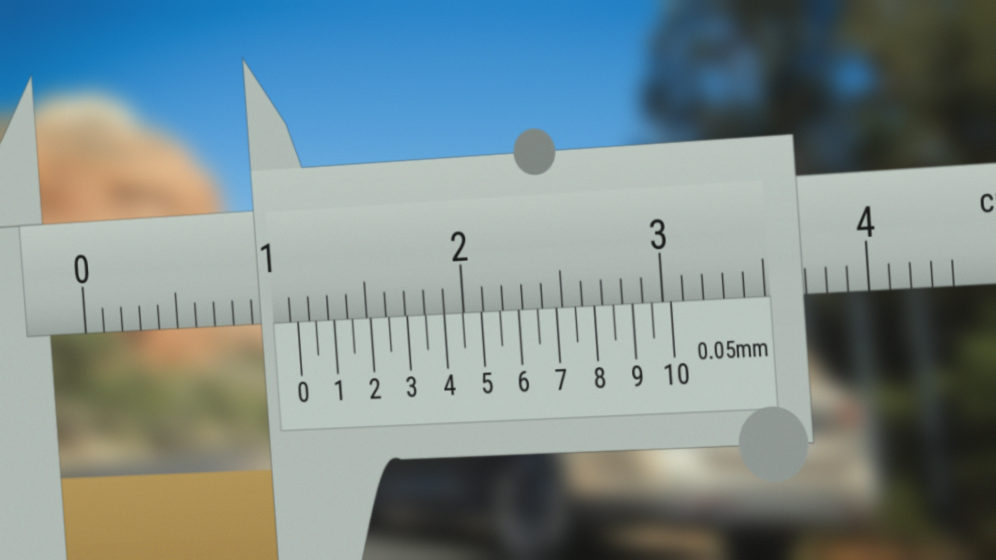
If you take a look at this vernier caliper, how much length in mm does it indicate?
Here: 11.4 mm
